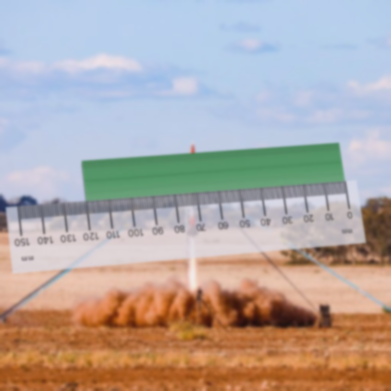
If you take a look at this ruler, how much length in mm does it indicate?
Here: 120 mm
